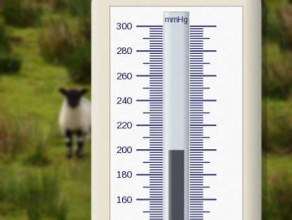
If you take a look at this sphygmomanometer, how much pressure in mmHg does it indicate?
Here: 200 mmHg
